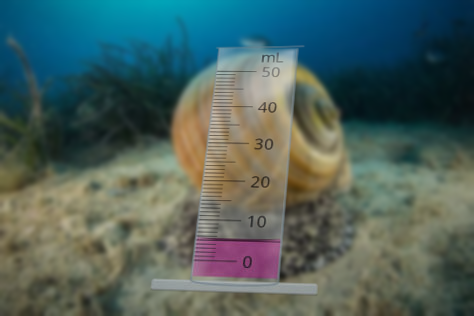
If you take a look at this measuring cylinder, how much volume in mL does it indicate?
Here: 5 mL
